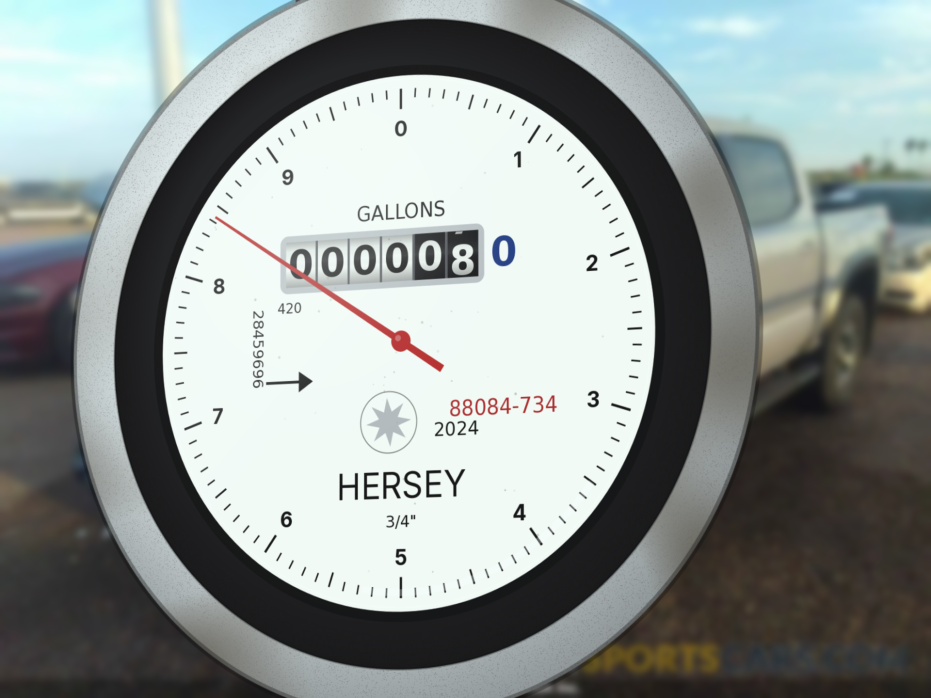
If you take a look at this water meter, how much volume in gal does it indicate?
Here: 78.4 gal
